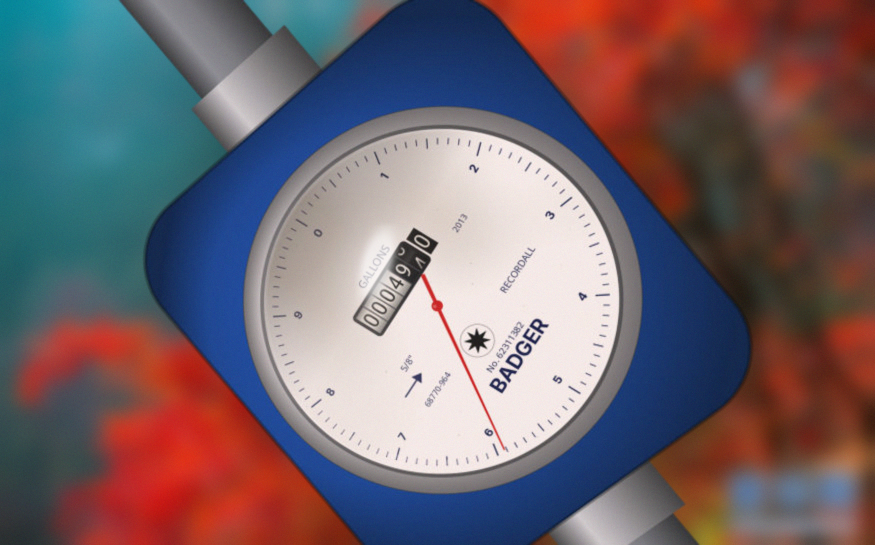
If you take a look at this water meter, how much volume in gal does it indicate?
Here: 4935.9 gal
